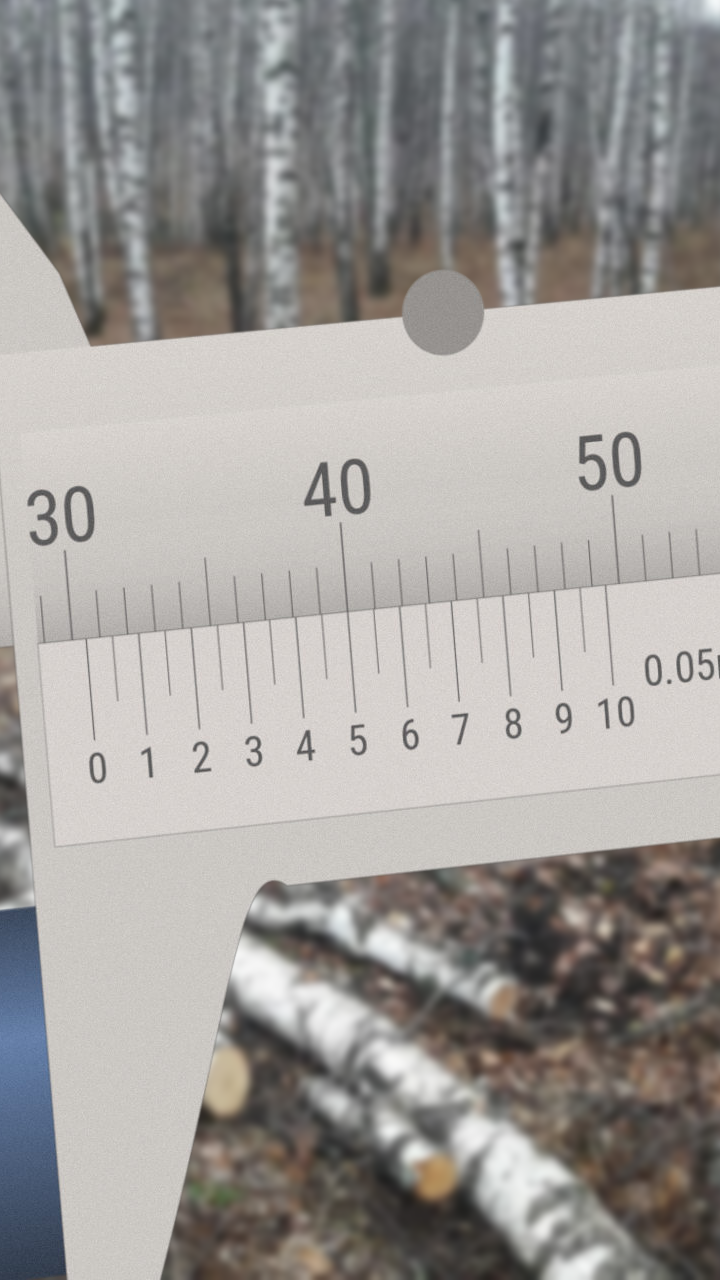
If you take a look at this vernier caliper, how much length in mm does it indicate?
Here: 30.50 mm
